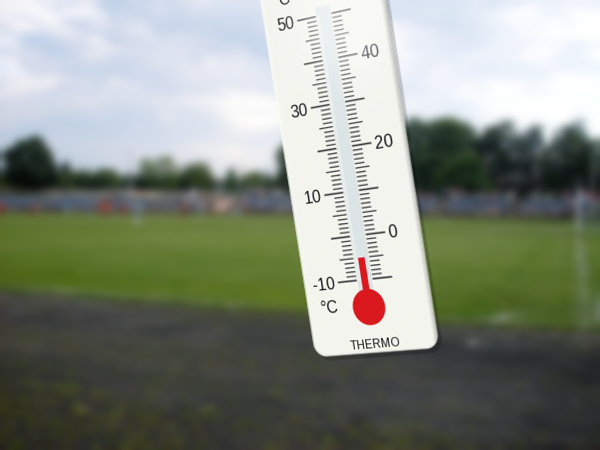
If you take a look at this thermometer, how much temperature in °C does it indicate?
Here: -5 °C
